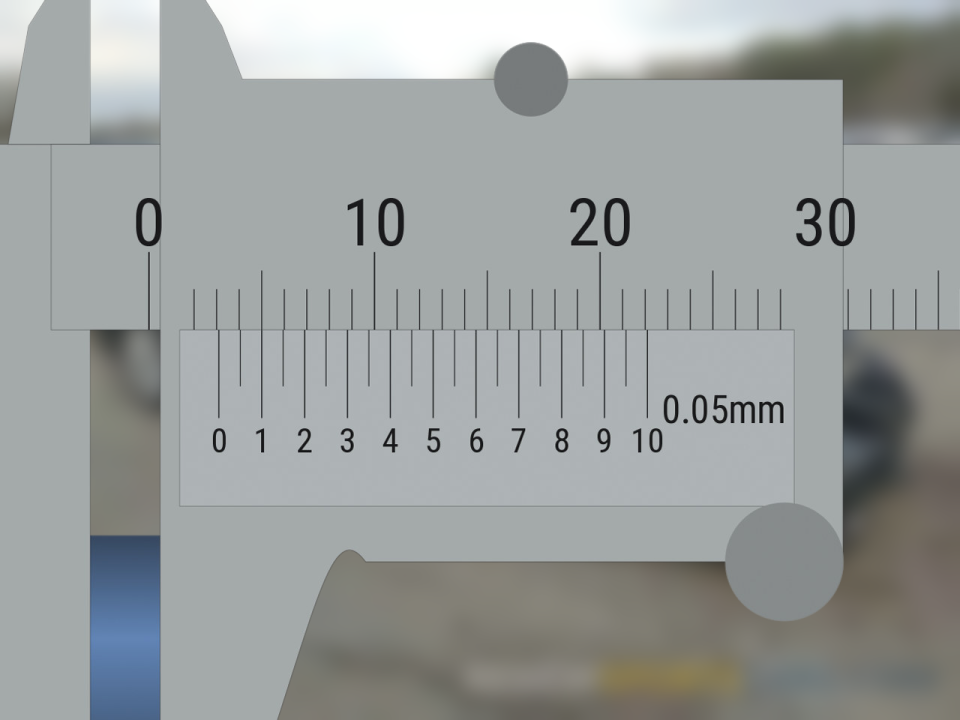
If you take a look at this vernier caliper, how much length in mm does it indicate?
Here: 3.10 mm
